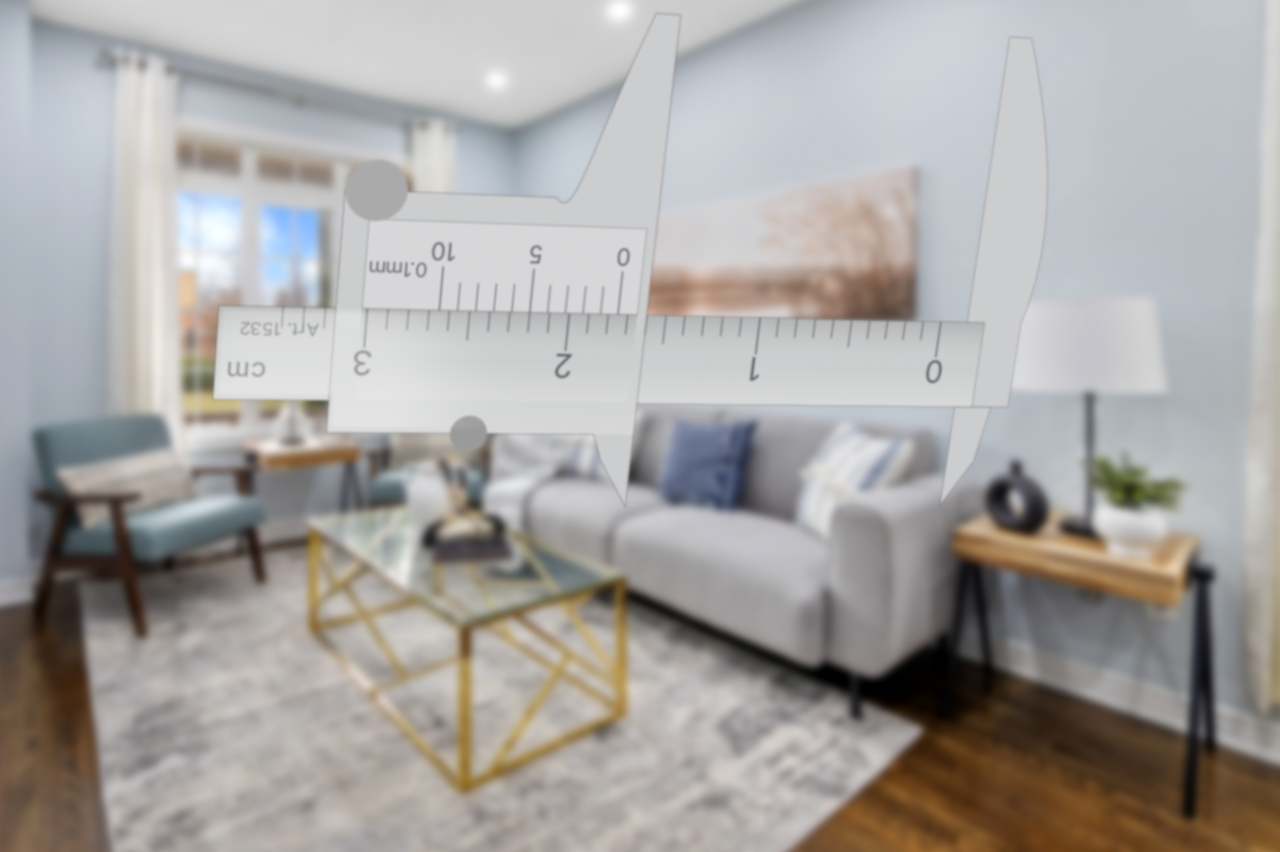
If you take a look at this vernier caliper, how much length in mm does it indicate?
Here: 17.5 mm
